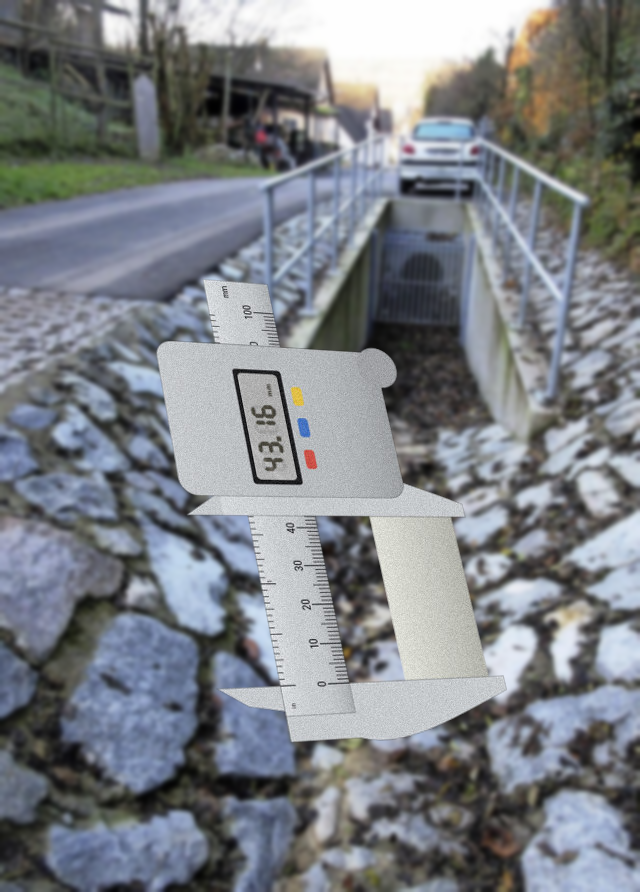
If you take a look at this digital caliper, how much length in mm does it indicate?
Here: 43.16 mm
